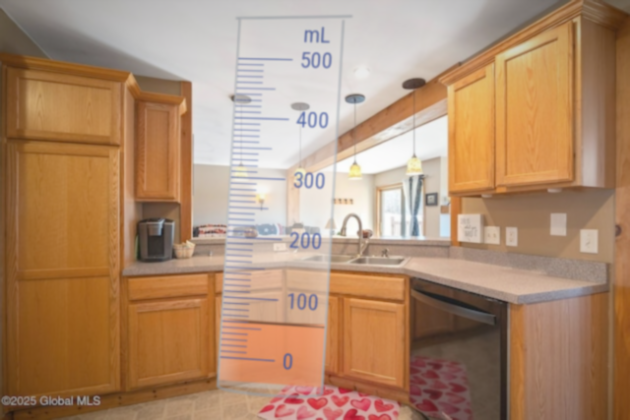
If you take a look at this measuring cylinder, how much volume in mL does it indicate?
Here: 60 mL
